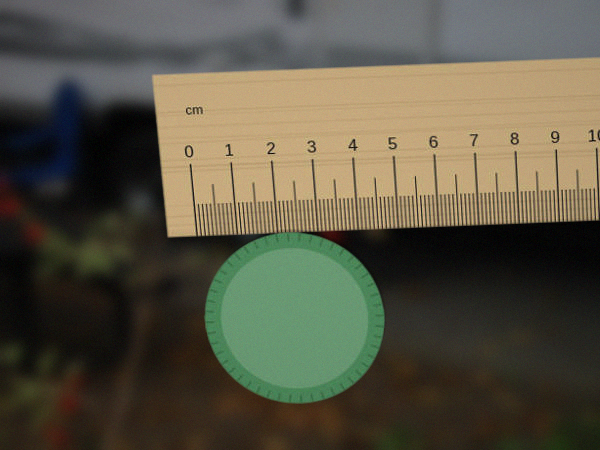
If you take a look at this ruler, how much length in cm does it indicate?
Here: 4.5 cm
